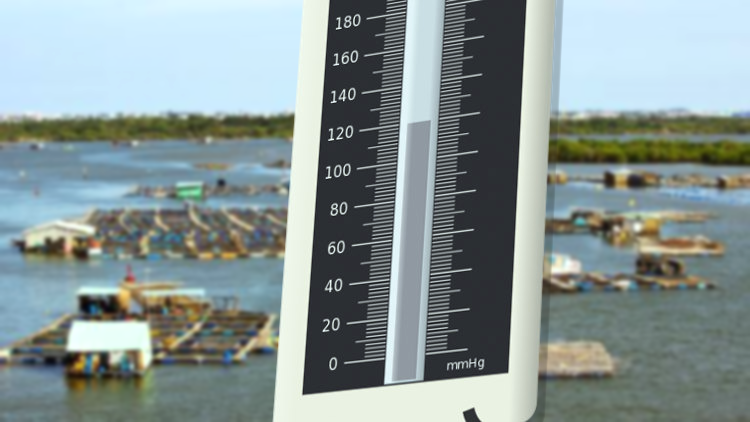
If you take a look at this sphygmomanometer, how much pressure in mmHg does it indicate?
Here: 120 mmHg
